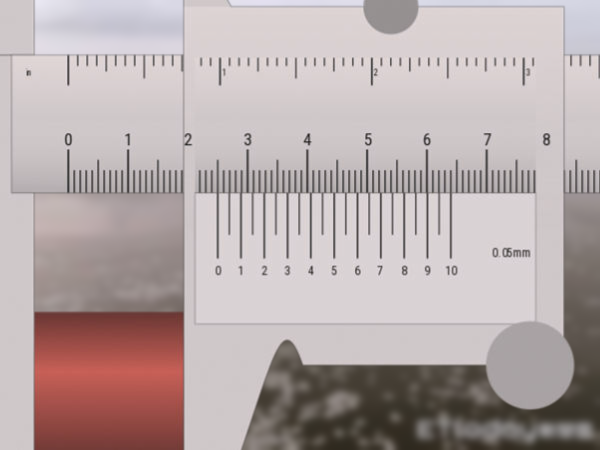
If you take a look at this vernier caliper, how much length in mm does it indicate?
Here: 25.0 mm
